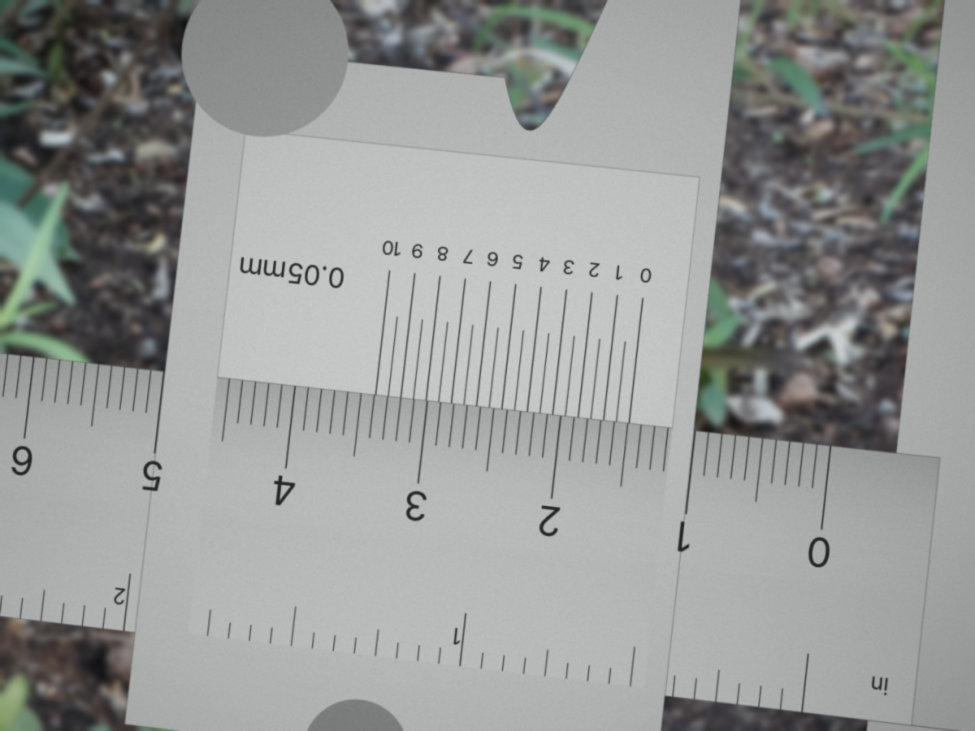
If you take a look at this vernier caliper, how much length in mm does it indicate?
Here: 14.9 mm
